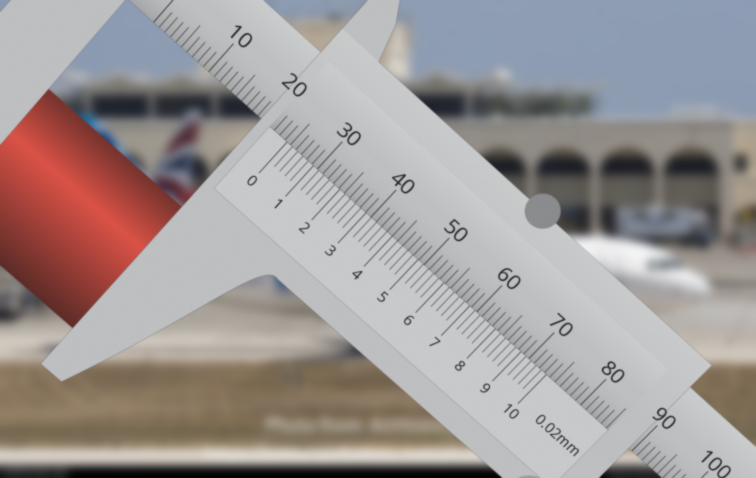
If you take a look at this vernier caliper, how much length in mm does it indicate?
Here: 24.4 mm
